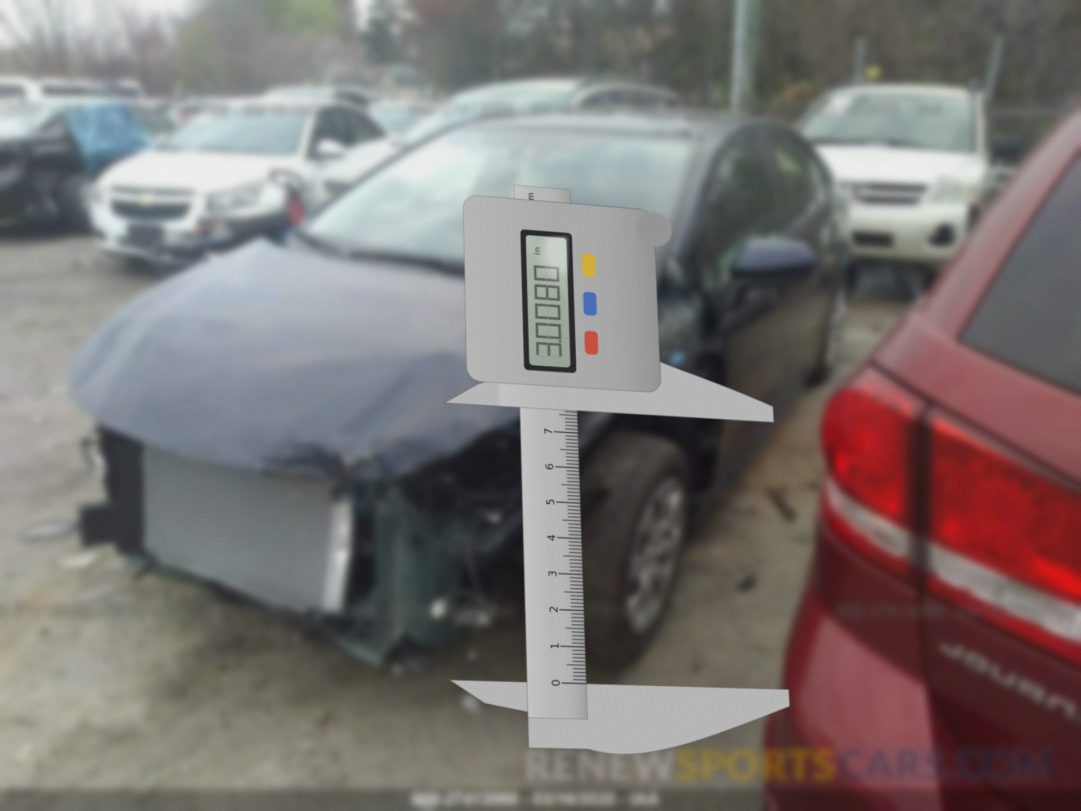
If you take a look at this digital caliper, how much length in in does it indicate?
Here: 3.0080 in
